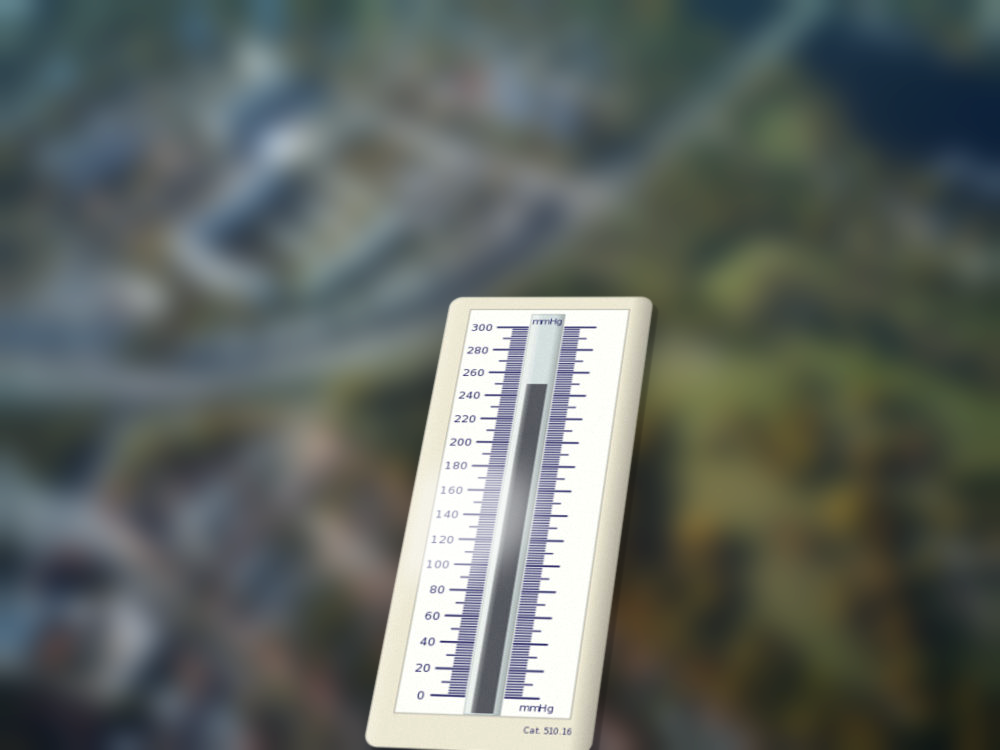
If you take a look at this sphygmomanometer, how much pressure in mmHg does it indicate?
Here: 250 mmHg
